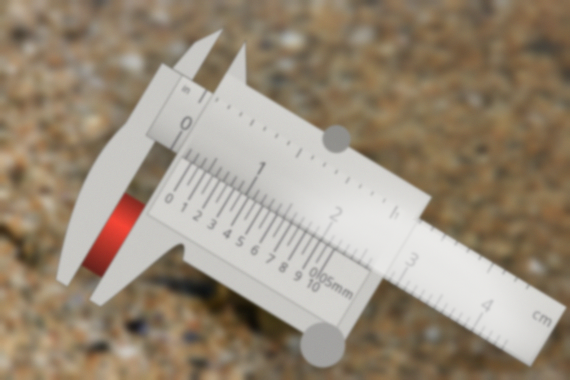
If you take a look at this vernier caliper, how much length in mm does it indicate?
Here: 2.8 mm
